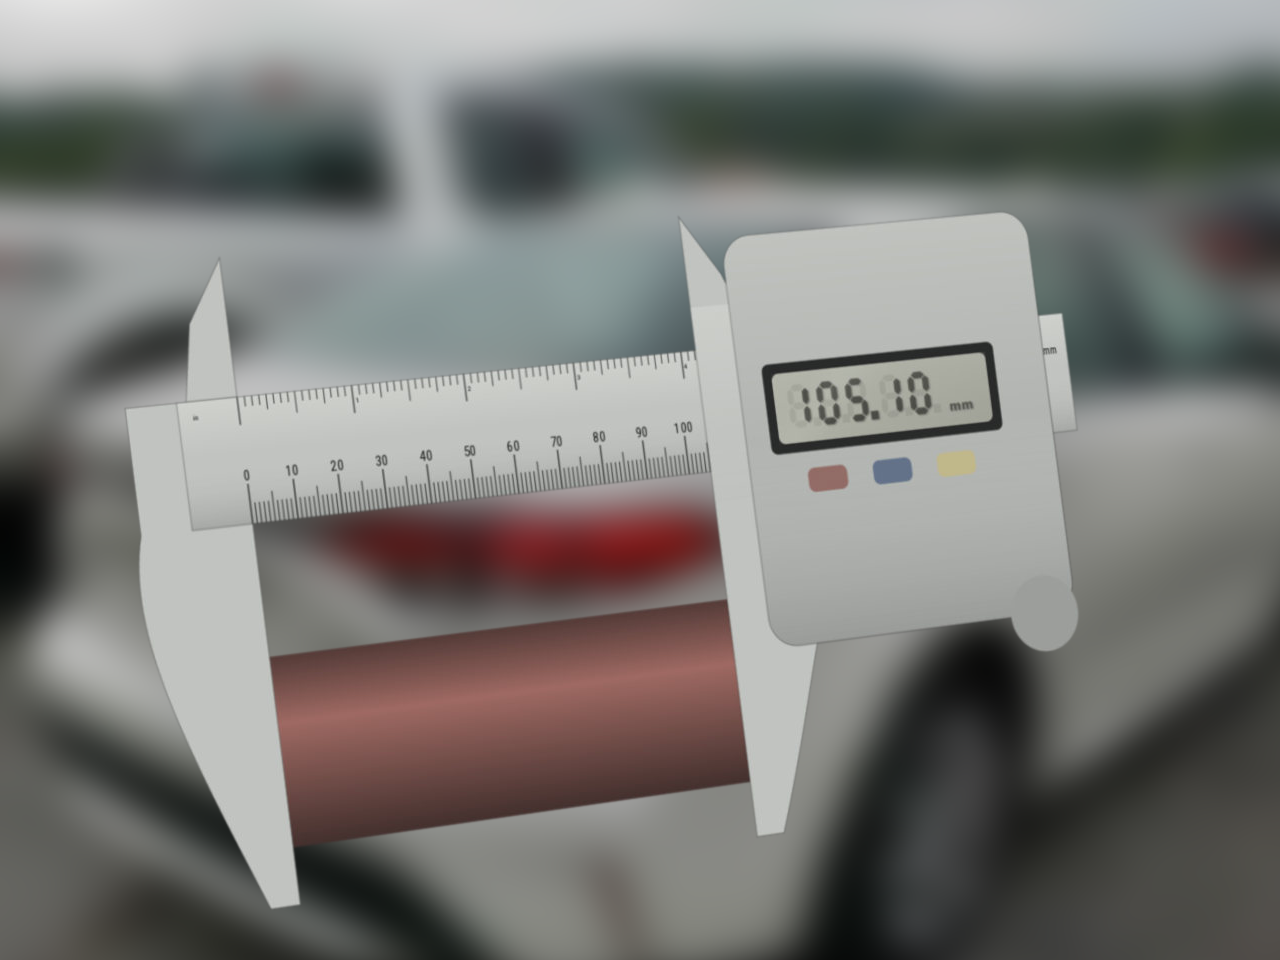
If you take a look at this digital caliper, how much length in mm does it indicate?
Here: 105.10 mm
